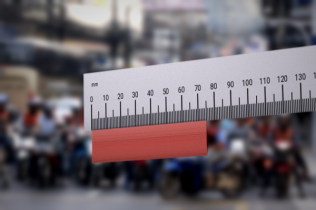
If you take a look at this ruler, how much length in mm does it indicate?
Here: 75 mm
